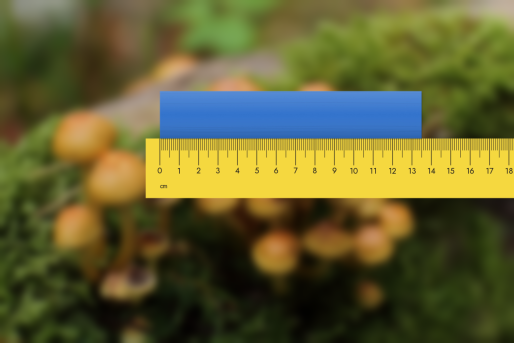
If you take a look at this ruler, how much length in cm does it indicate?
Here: 13.5 cm
